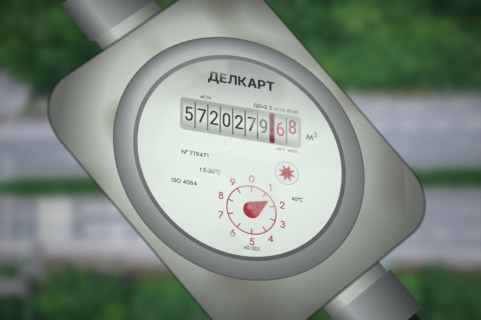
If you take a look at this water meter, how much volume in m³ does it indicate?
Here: 5720279.681 m³
